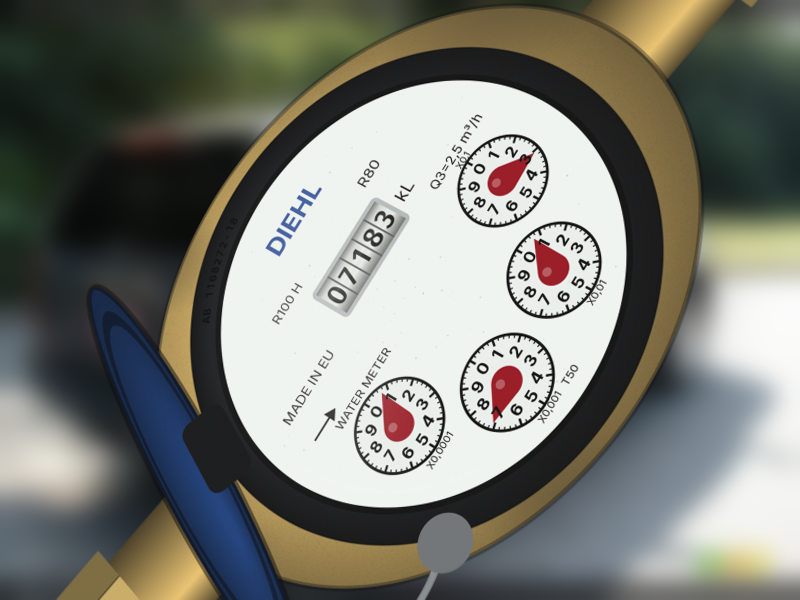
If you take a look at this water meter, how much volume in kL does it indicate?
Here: 7183.3070 kL
